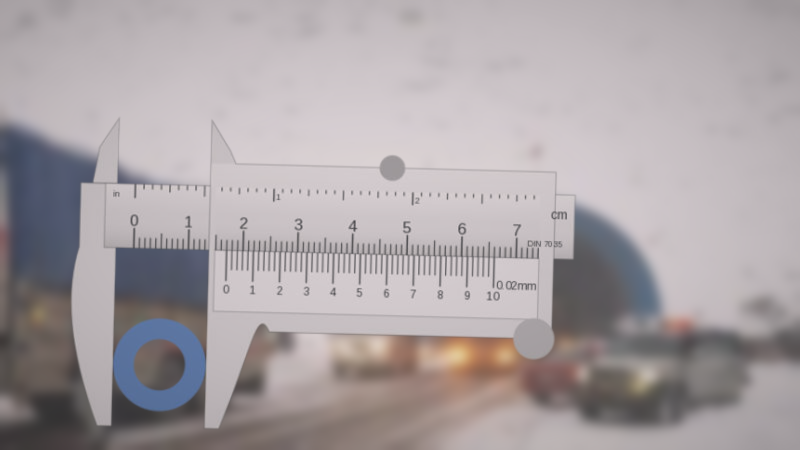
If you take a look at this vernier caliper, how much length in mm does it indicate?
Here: 17.0 mm
